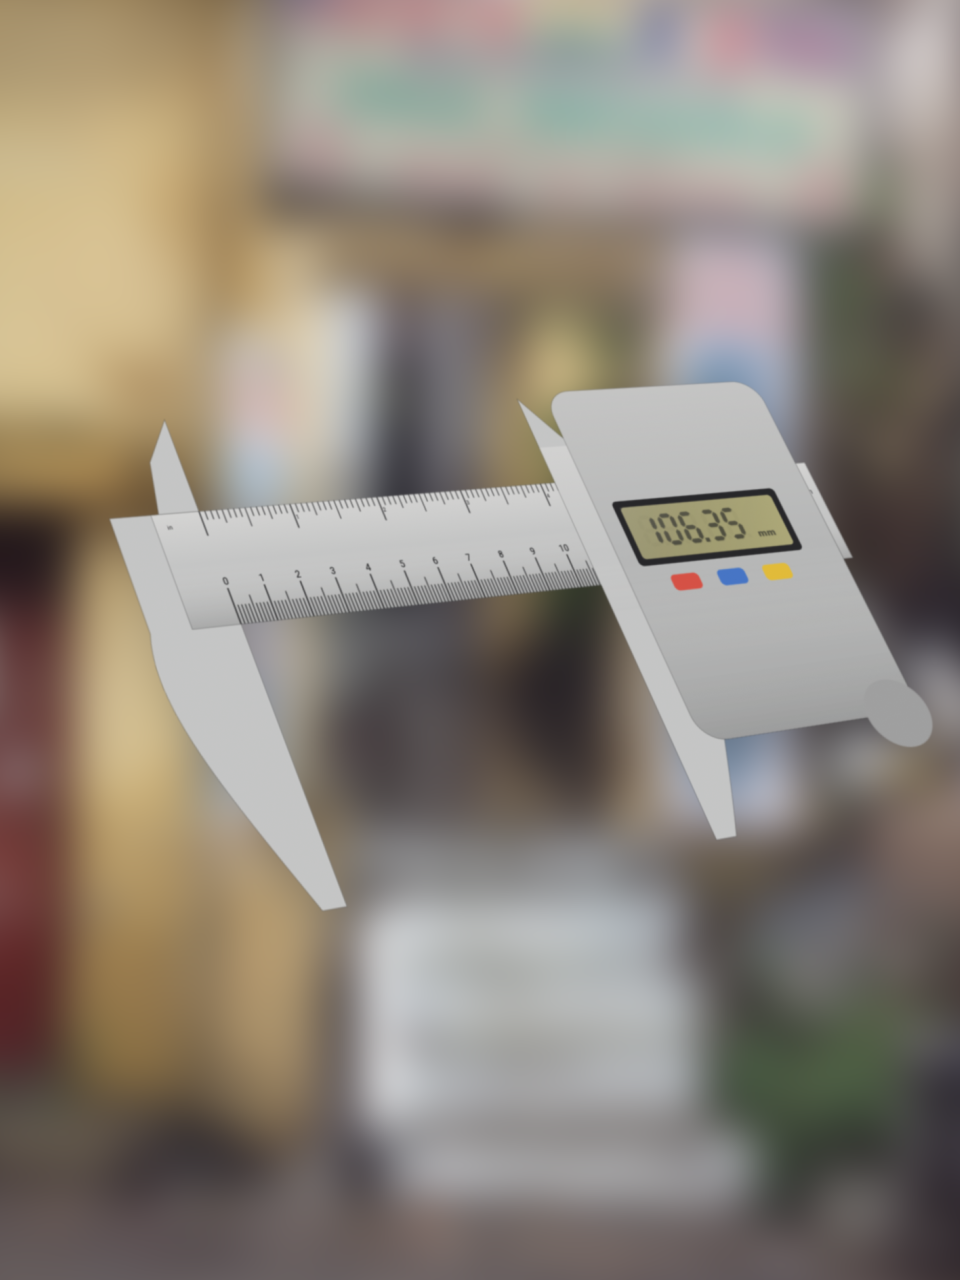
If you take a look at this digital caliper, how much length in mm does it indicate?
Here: 106.35 mm
